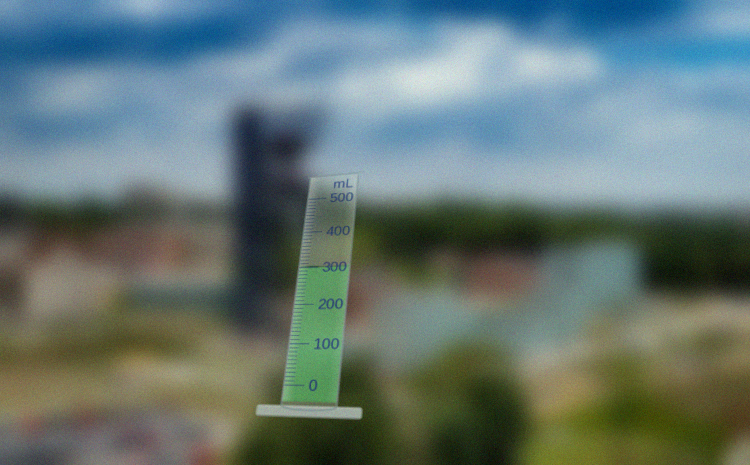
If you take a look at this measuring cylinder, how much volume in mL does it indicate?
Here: 300 mL
